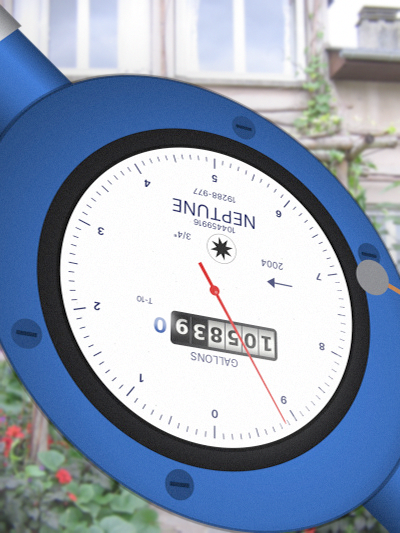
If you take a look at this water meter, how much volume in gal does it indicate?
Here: 1058389.1 gal
